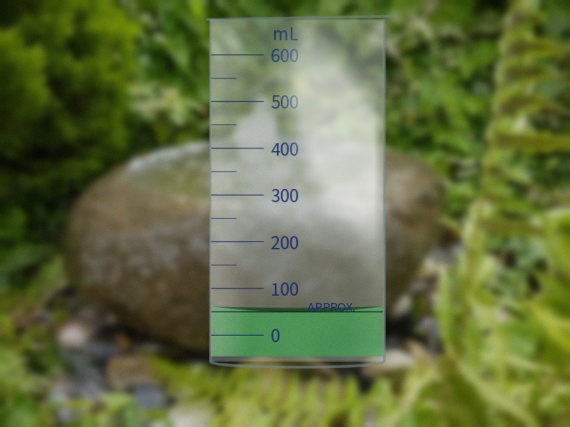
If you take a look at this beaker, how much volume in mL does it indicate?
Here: 50 mL
